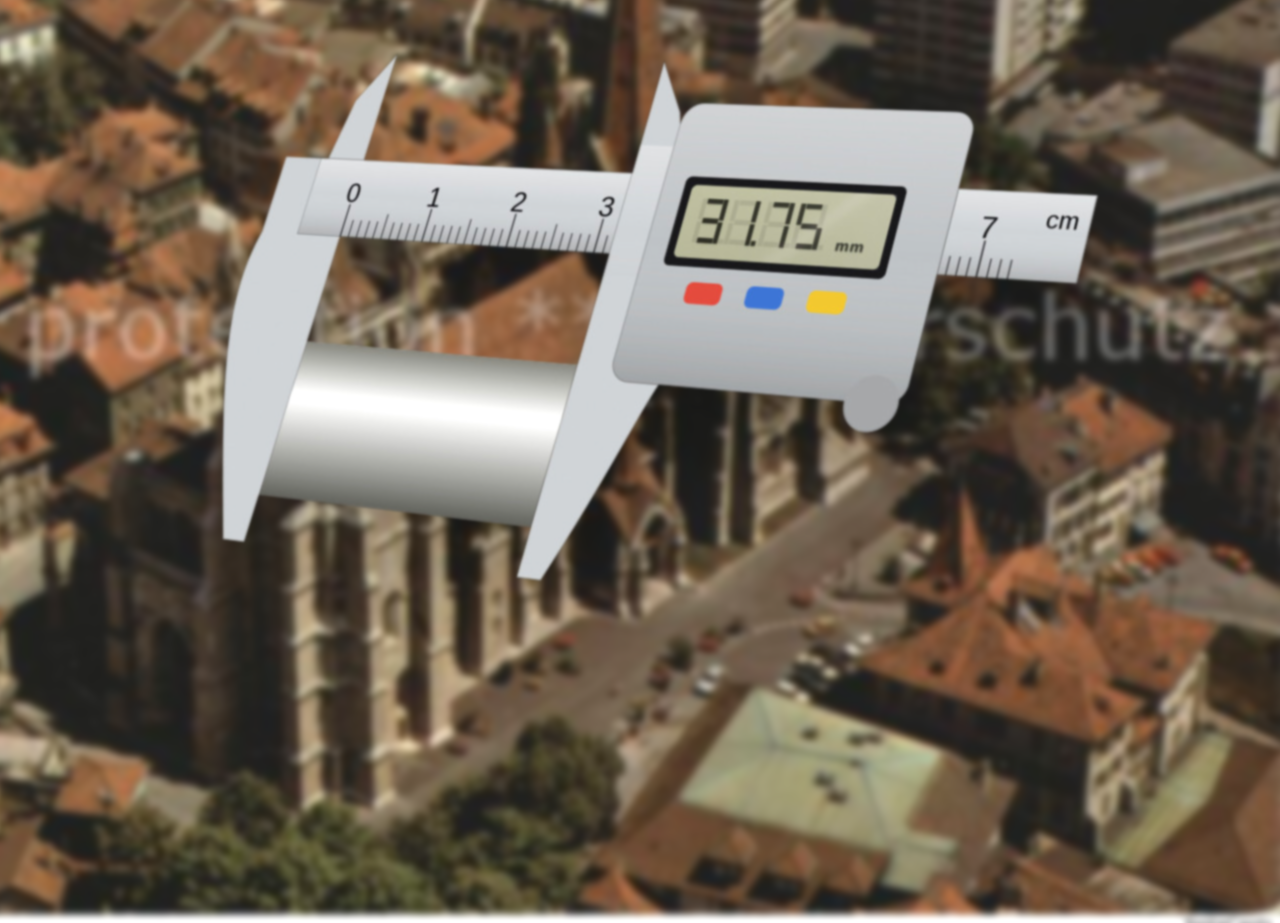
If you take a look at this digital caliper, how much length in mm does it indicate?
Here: 31.75 mm
